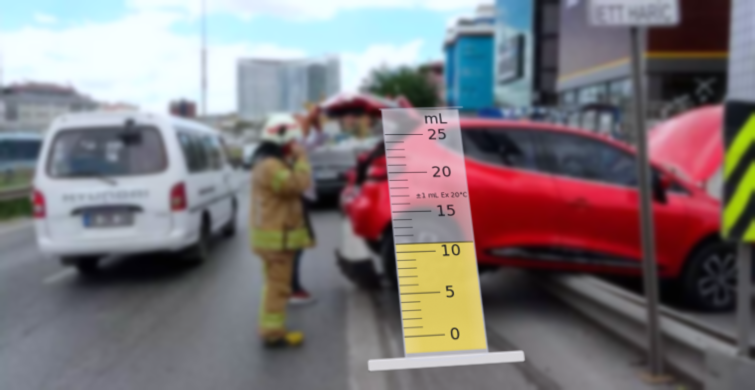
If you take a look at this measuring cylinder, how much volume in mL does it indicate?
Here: 11 mL
